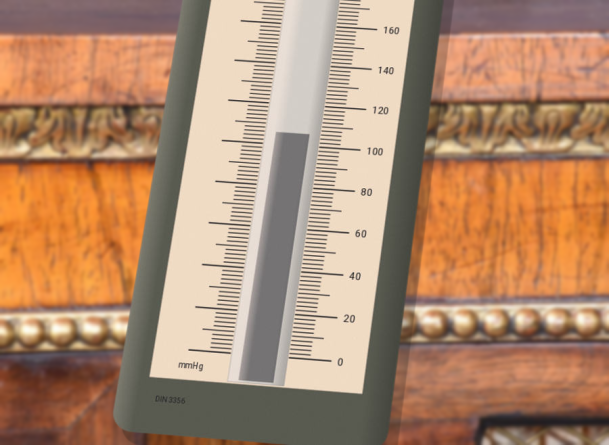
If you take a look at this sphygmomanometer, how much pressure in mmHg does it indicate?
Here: 106 mmHg
